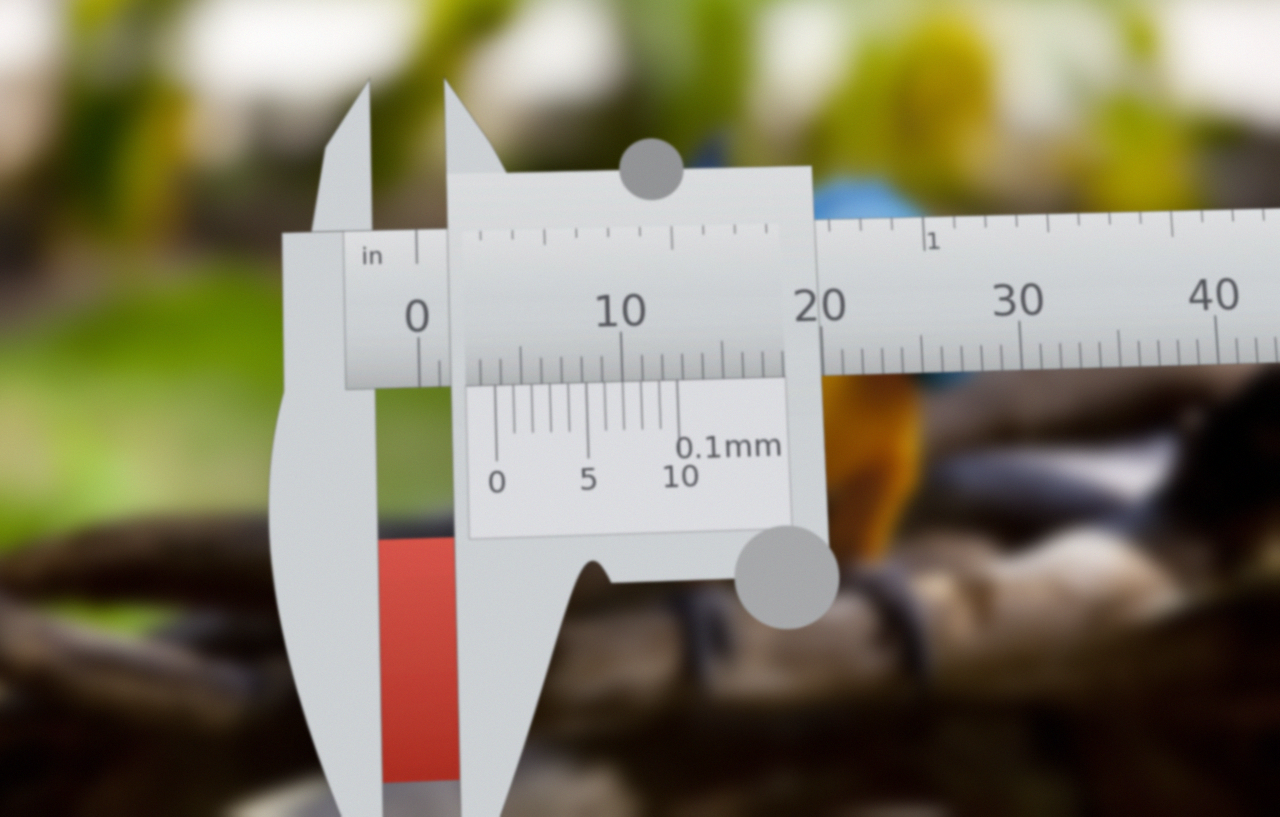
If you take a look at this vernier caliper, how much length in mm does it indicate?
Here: 3.7 mm
